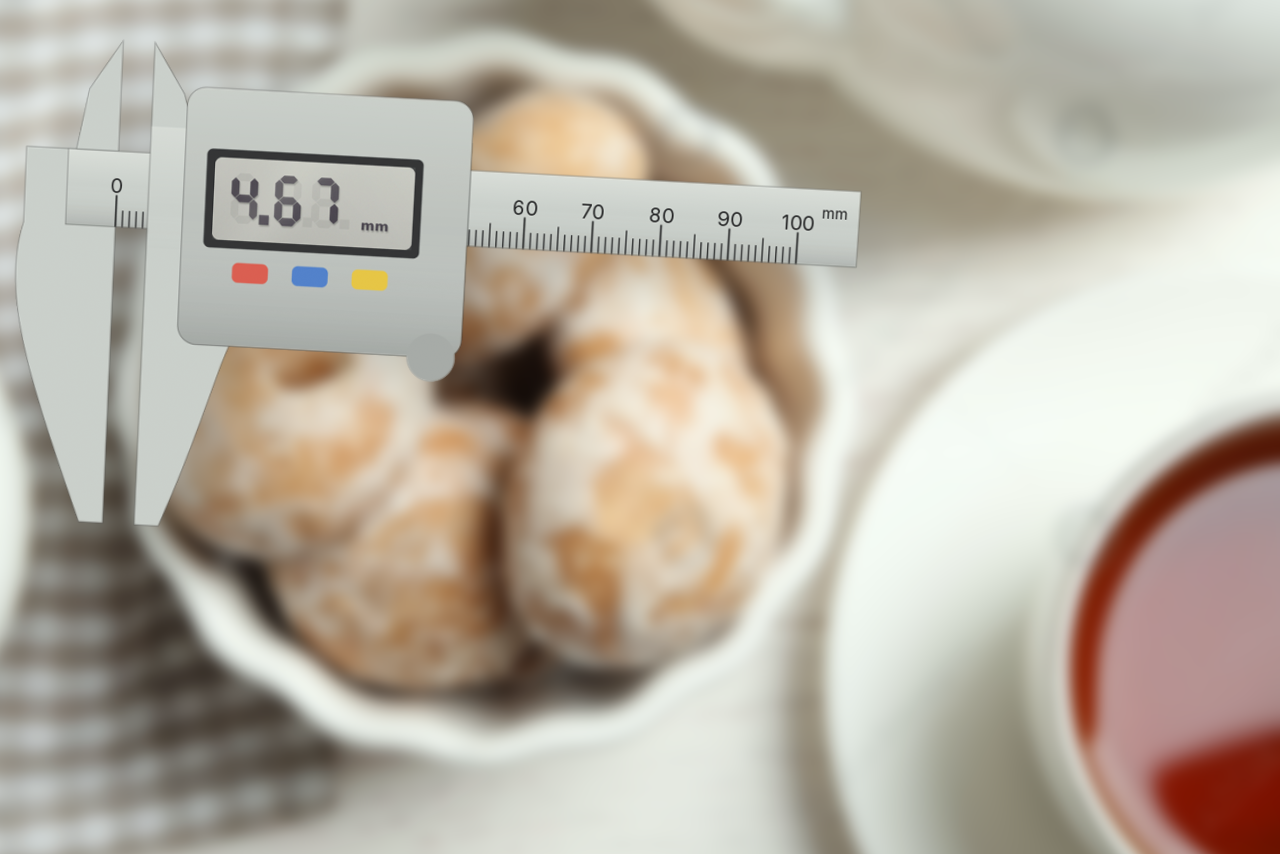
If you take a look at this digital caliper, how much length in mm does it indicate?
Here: 4.67 mm
